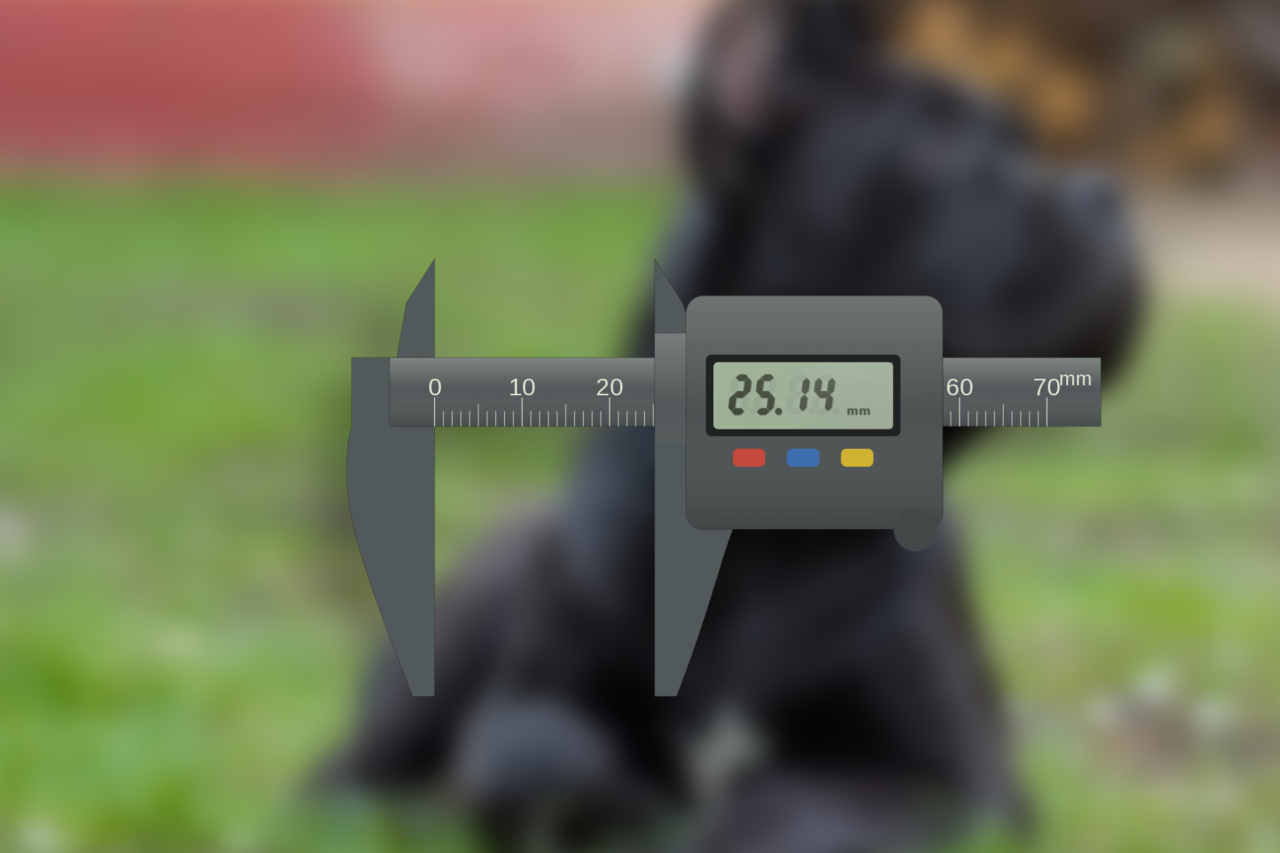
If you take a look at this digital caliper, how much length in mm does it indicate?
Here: 25.14 mm
